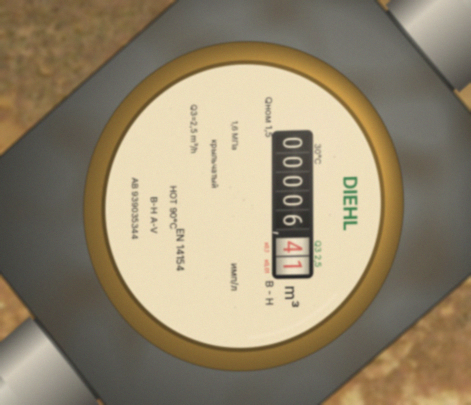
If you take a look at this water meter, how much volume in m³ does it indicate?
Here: 6.41 m³
